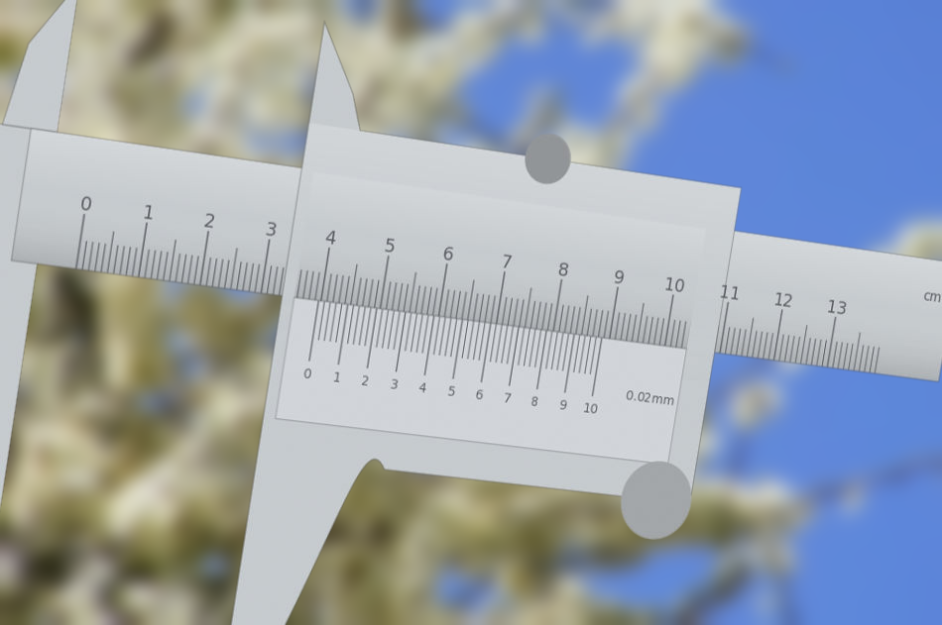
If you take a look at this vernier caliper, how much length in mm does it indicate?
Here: 39.6 mm
